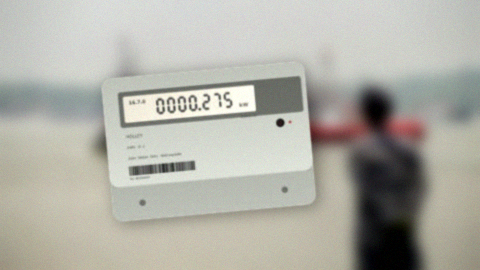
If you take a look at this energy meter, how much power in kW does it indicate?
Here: 0.275 kW
